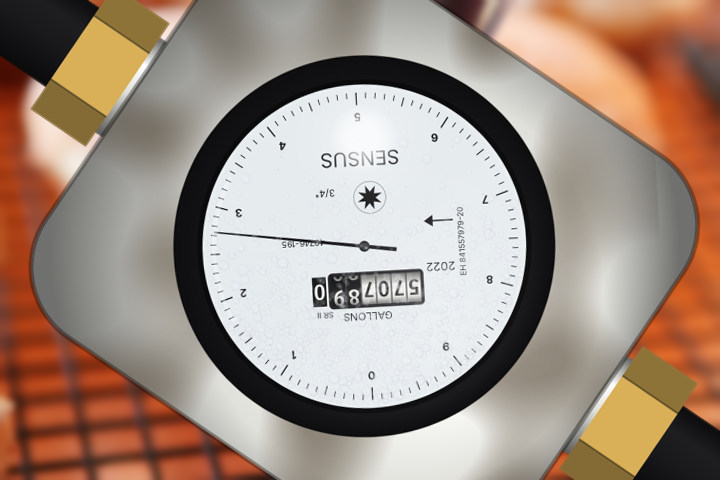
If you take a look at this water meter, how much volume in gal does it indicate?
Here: 5707892.7 gal
